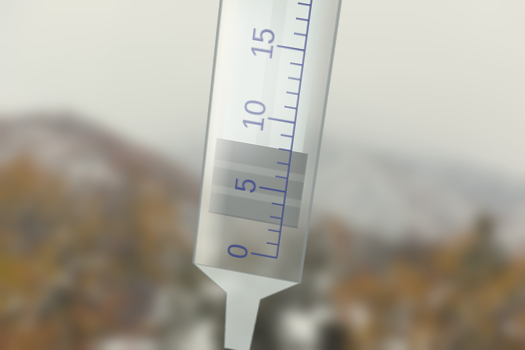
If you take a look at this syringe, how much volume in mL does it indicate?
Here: 2.5 mL
